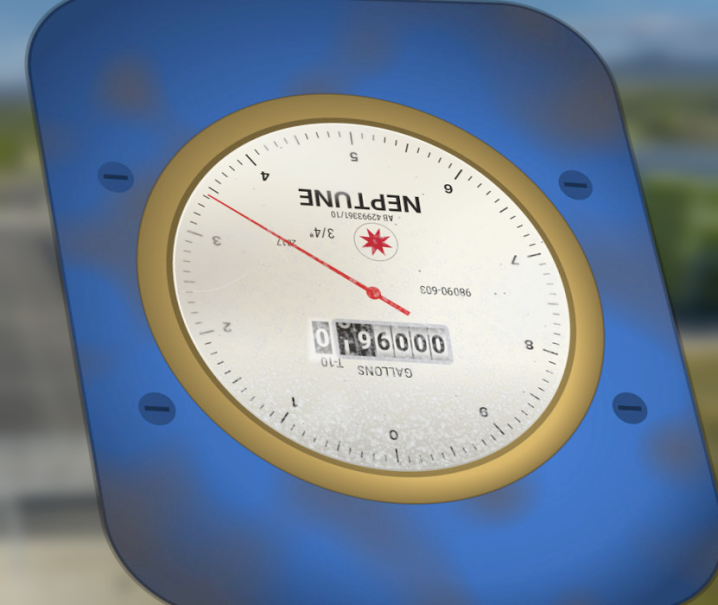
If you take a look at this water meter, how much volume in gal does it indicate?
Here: 9613.4 gal
